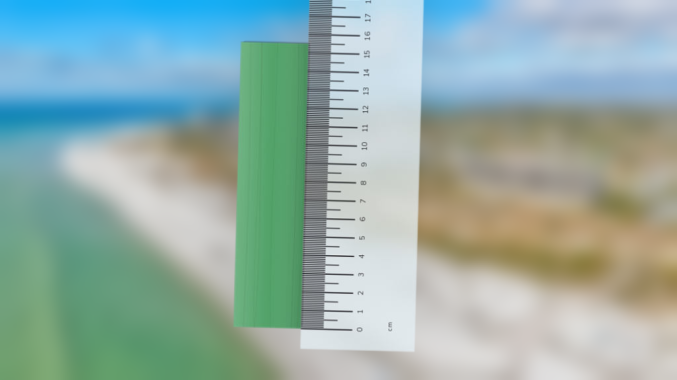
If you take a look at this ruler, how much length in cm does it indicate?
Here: 15.5 cm
